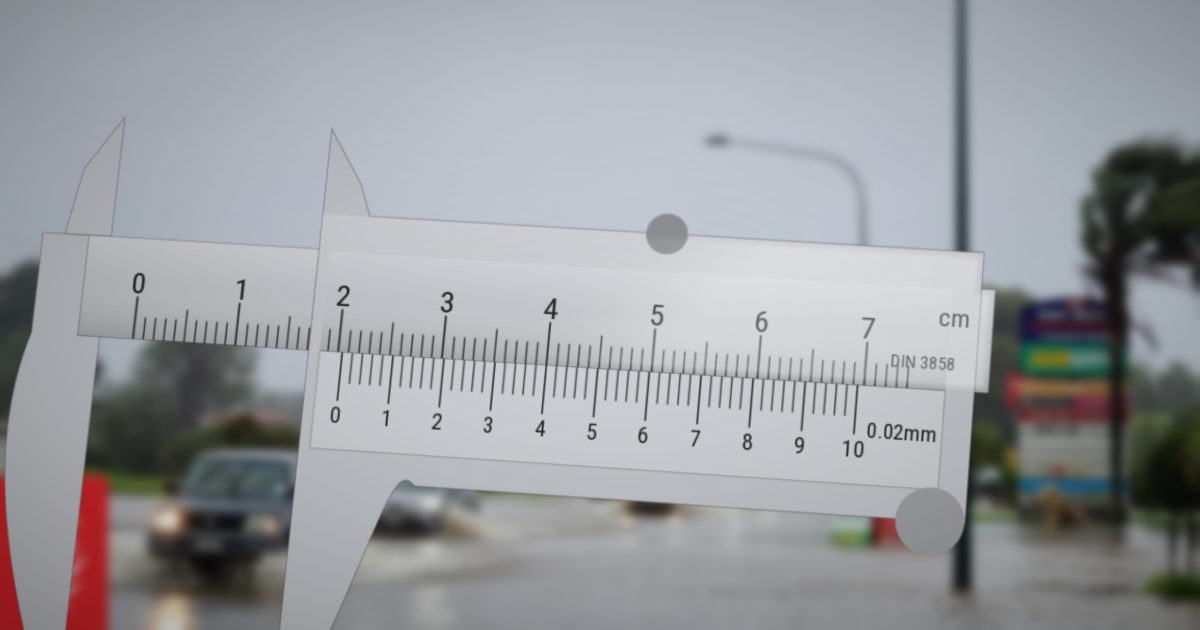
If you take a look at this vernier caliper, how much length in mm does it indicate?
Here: 20.4 mm
